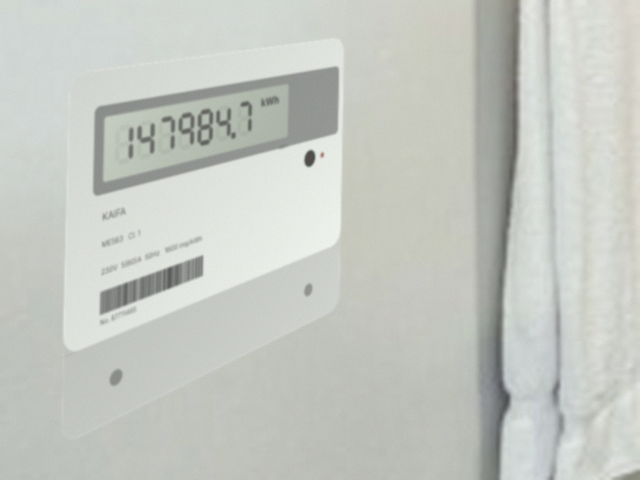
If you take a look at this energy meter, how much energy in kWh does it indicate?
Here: 147984.7 kWh
